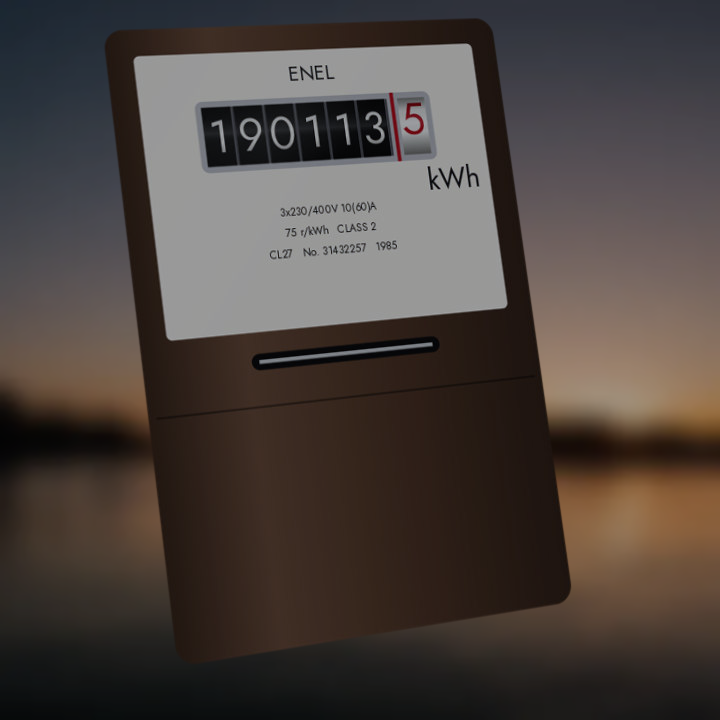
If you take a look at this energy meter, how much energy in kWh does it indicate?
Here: 190113.5 kWh
